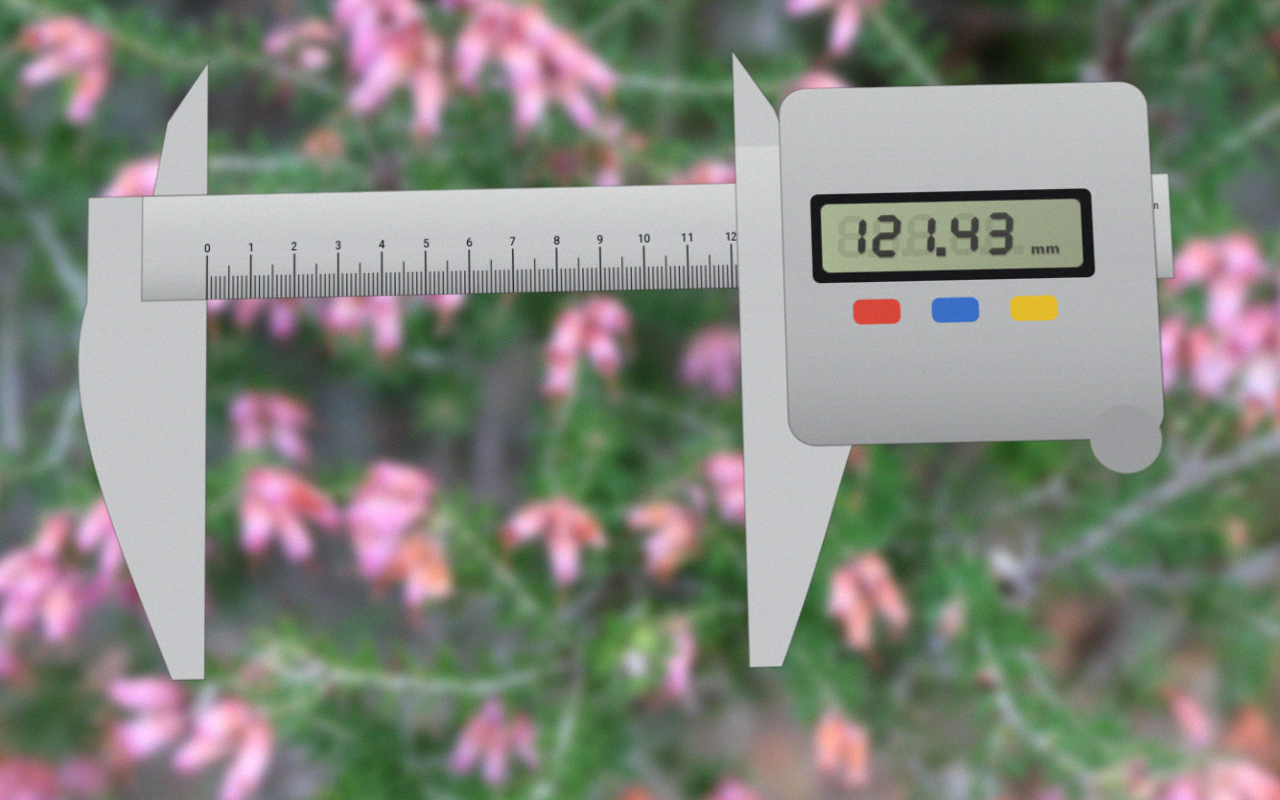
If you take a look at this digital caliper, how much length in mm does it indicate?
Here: 121.43 mm
